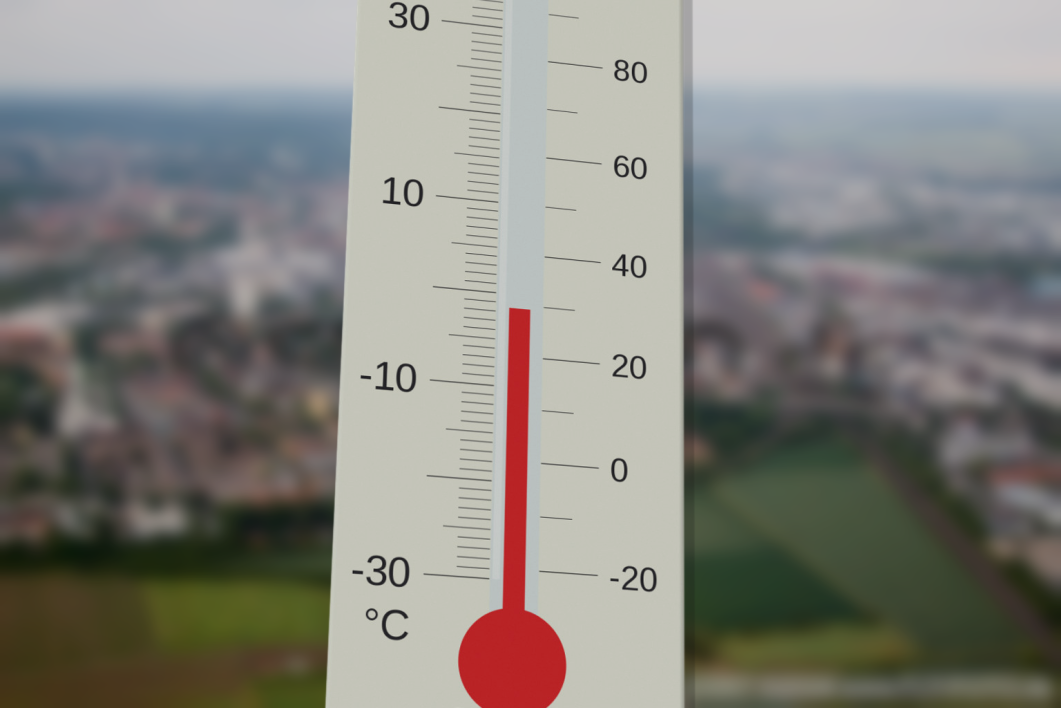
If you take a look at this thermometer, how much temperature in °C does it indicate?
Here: -1.5 °C
